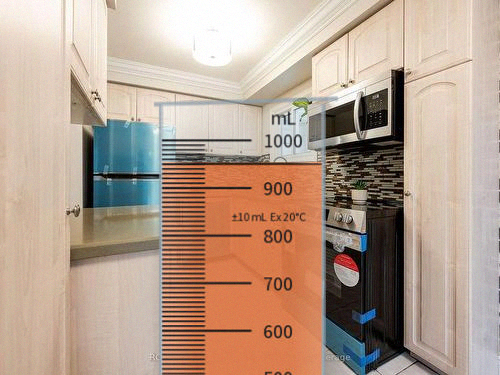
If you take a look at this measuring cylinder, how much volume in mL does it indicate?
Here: 950 mL
